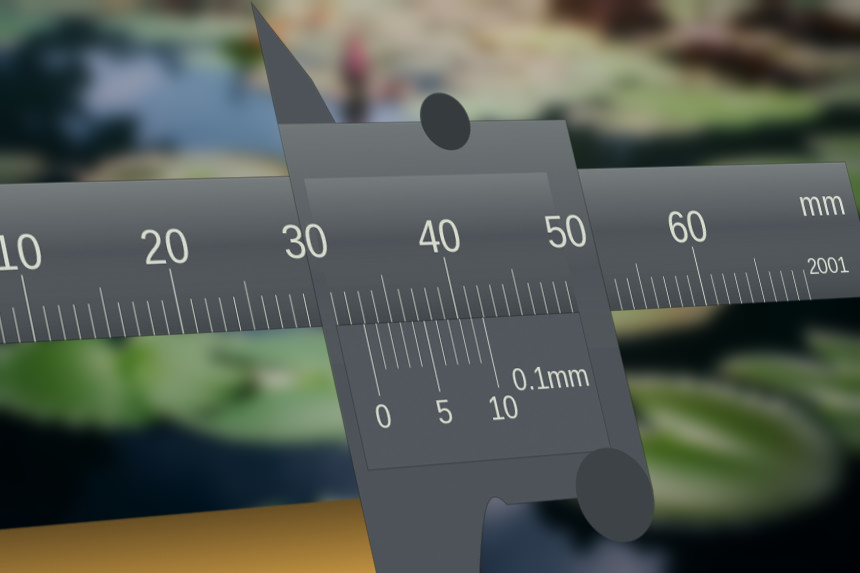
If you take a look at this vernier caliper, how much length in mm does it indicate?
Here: 32.9 mm
